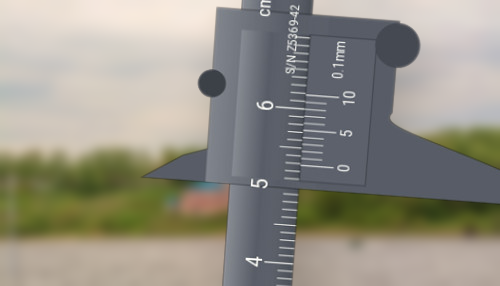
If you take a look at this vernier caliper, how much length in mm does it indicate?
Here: 52.8 mm
